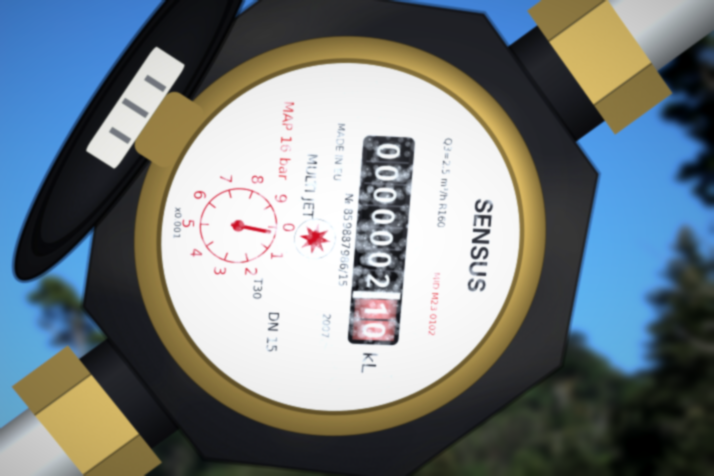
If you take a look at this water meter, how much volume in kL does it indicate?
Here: 2.100 kL
